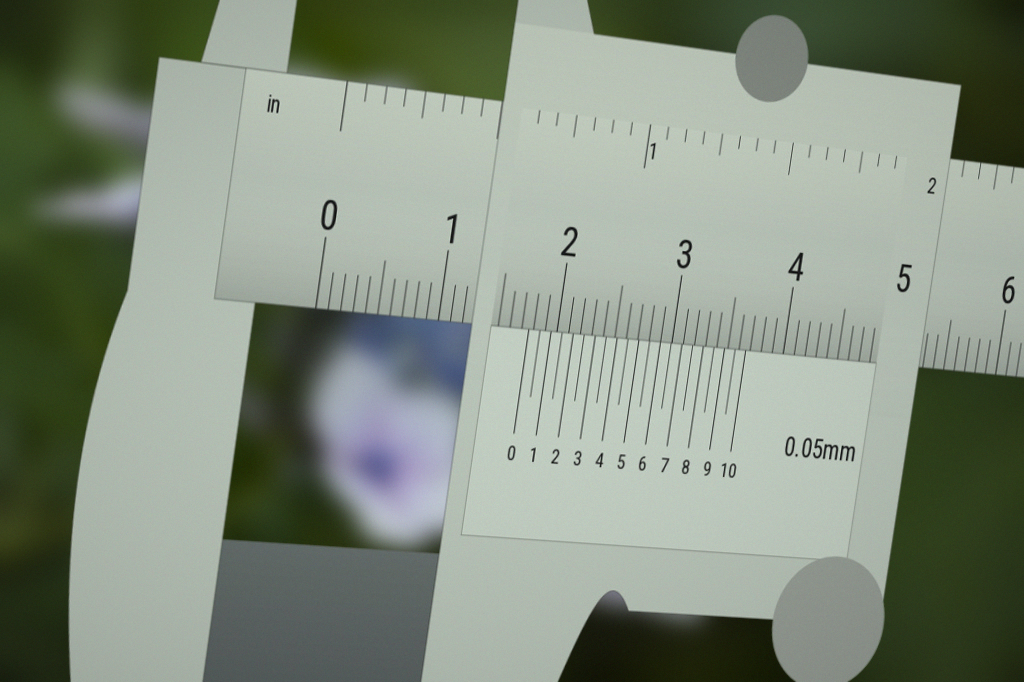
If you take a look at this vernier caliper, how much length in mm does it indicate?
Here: 17.6 mm
